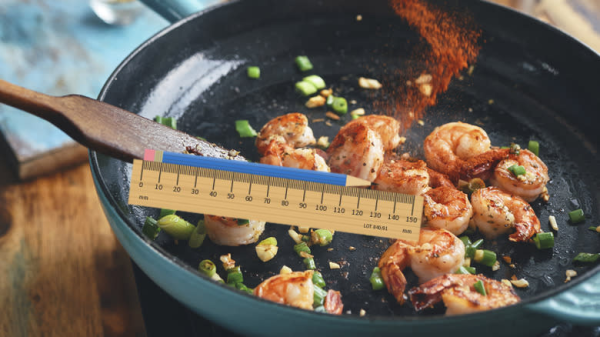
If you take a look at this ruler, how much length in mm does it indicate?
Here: 130 mm
